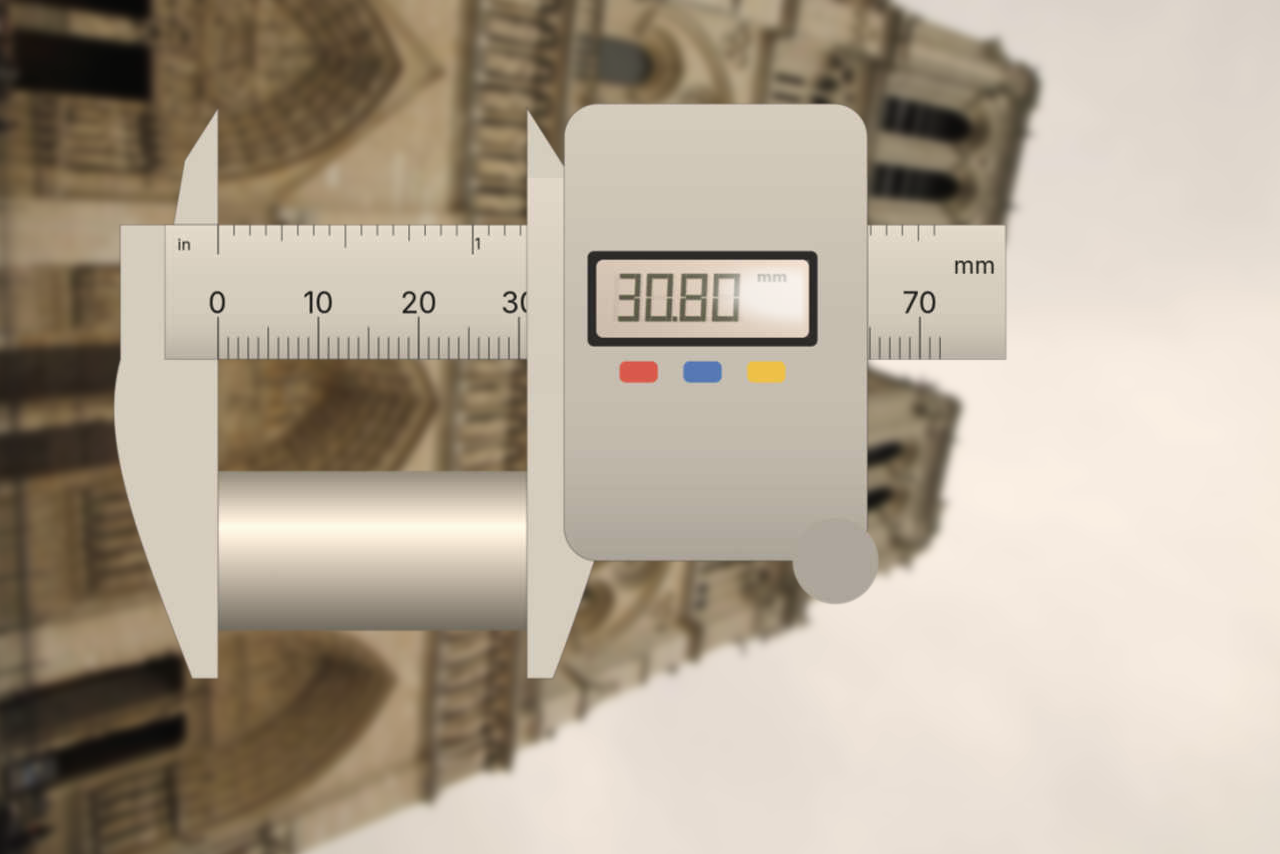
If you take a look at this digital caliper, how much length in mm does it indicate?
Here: 30.80 mm
